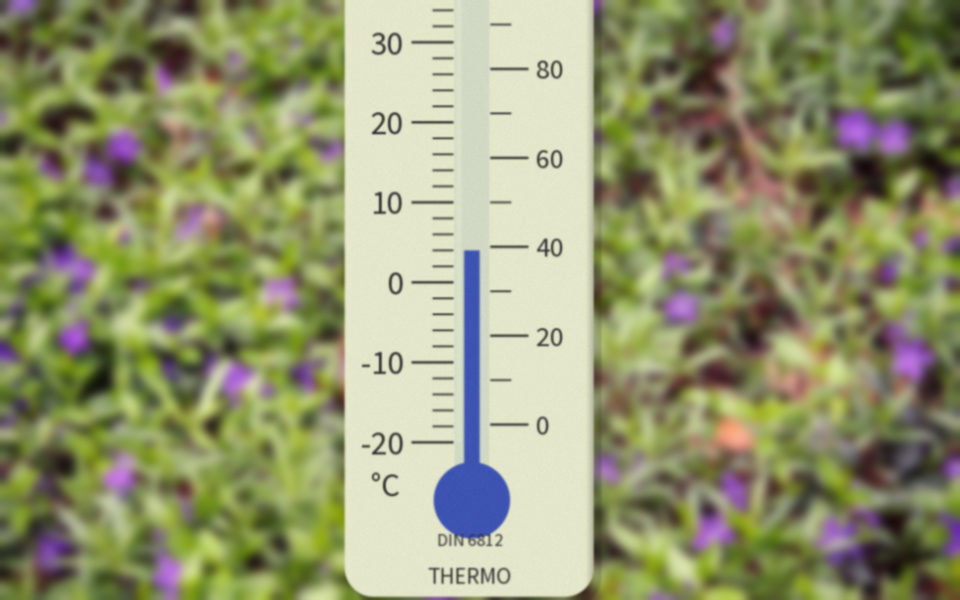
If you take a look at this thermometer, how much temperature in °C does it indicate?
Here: 4 °C
